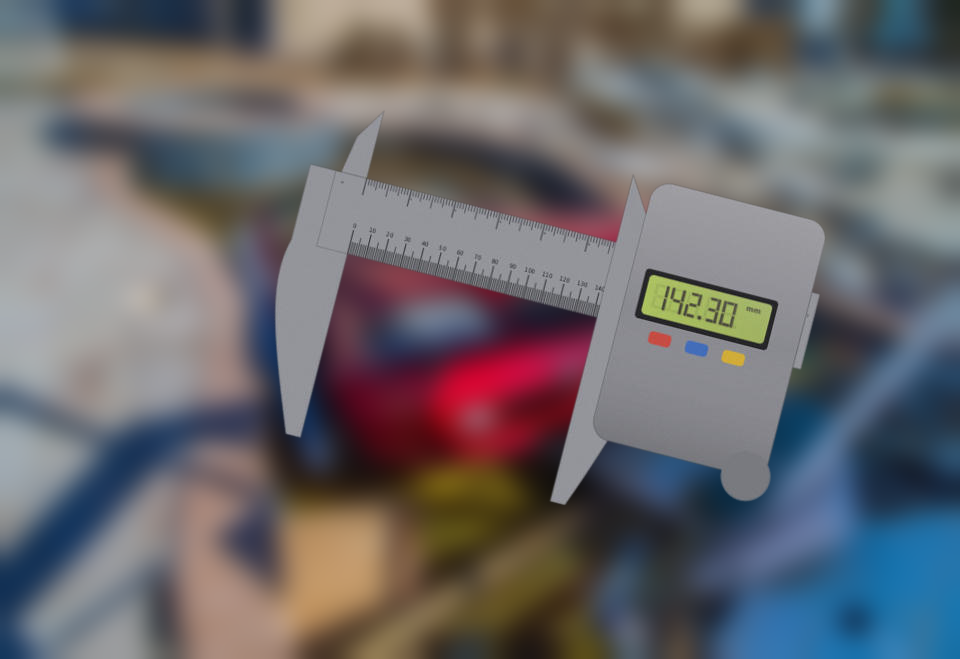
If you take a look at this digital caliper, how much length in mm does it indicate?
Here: 142.30 mm
